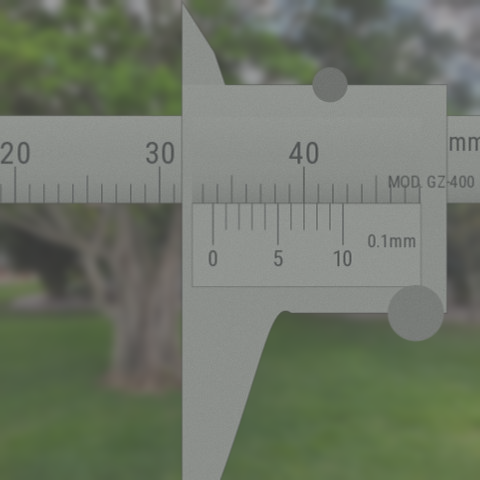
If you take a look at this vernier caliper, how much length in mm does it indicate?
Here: 33.7 mm
